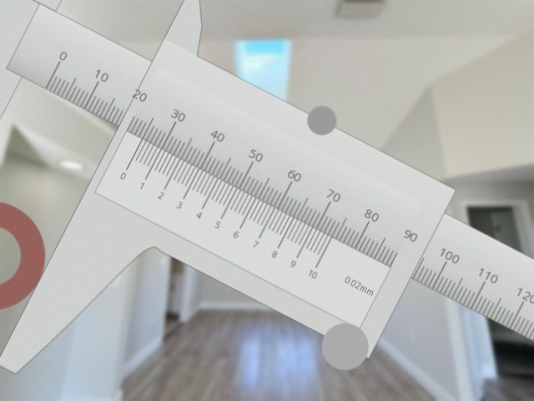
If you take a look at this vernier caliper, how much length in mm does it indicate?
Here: 25.0 mm
